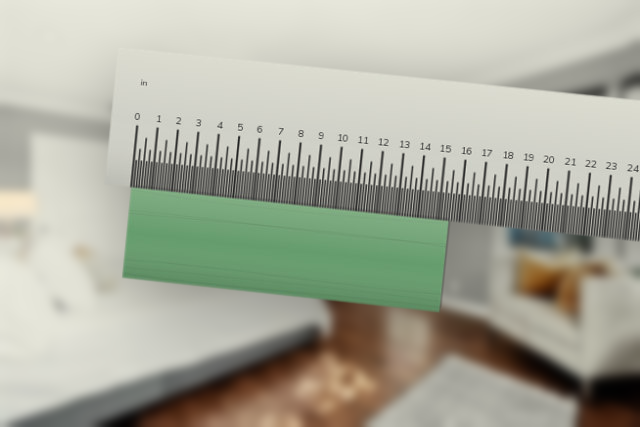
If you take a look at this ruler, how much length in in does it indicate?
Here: 15.5 in
